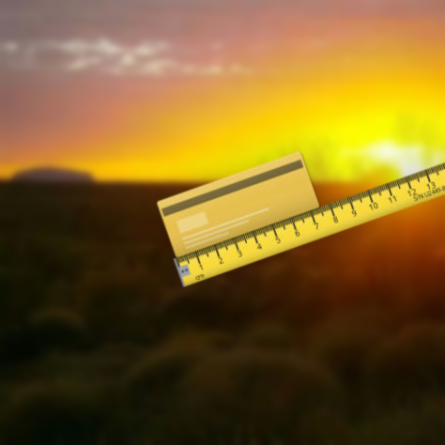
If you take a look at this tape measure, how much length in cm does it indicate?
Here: 7.5 cm
